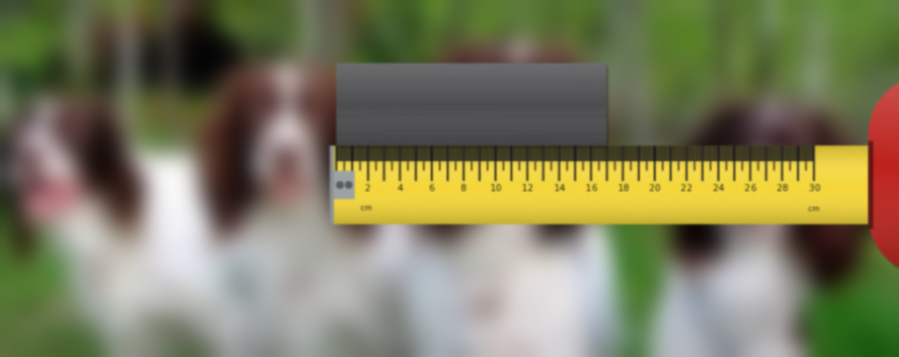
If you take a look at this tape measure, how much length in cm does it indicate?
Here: 17 cm
